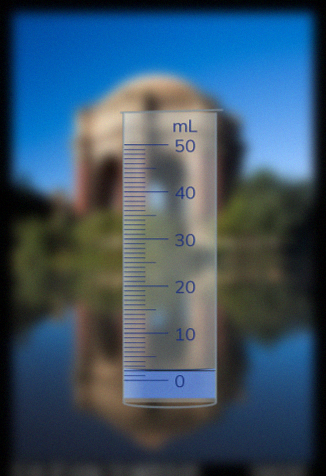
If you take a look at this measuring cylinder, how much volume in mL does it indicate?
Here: 2 mL
